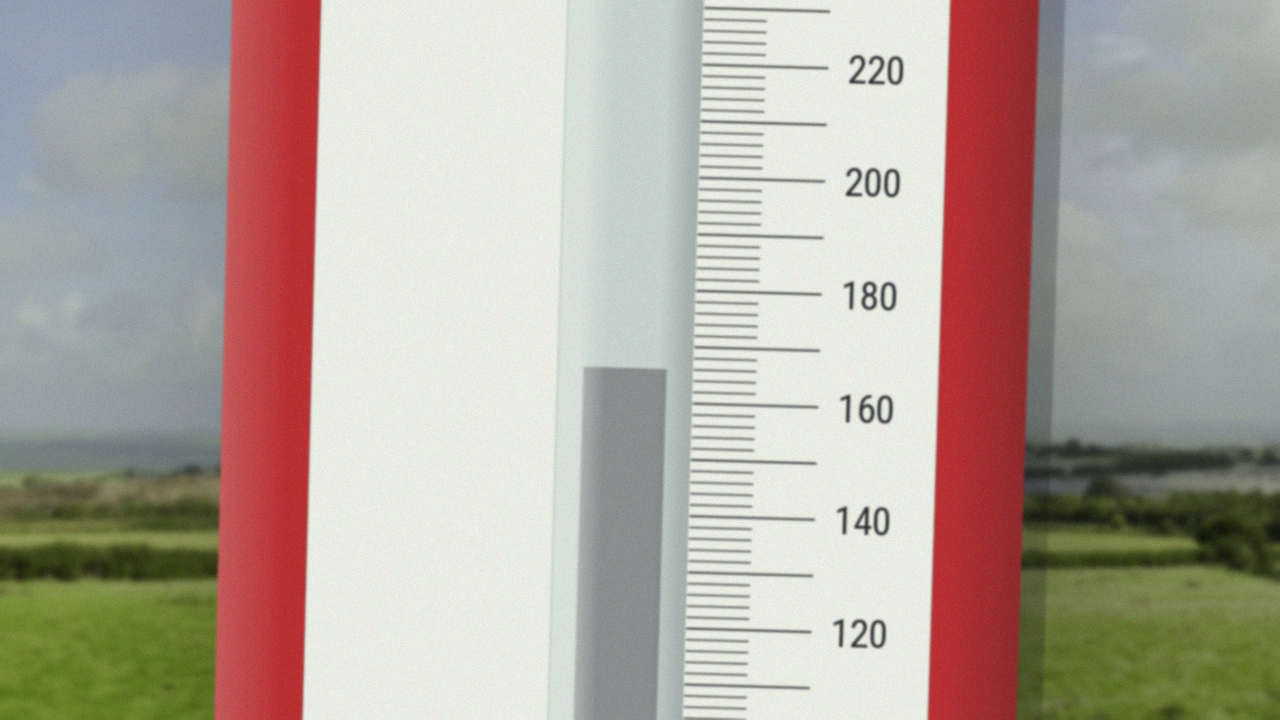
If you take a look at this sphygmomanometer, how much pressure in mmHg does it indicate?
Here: 166 mmHg
